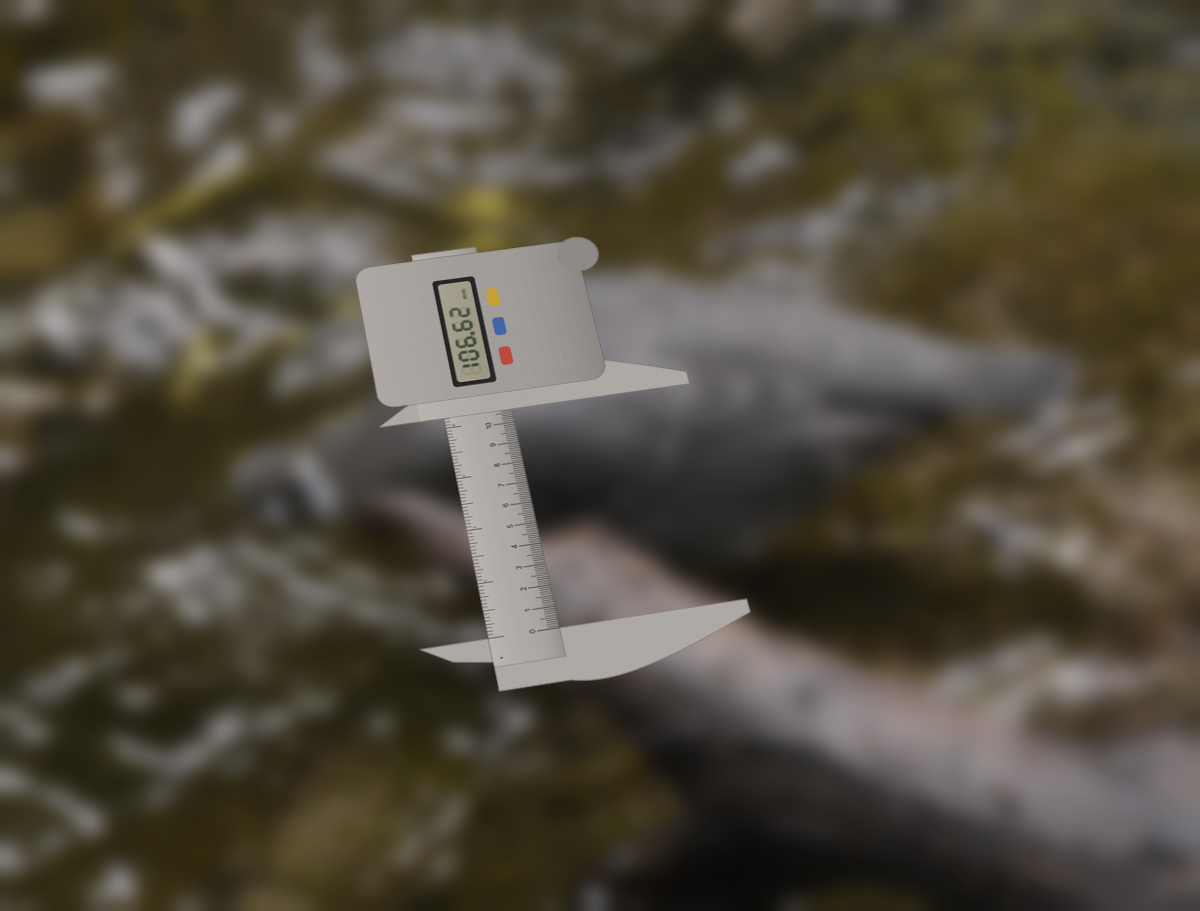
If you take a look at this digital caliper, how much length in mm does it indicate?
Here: 106.62 mm
